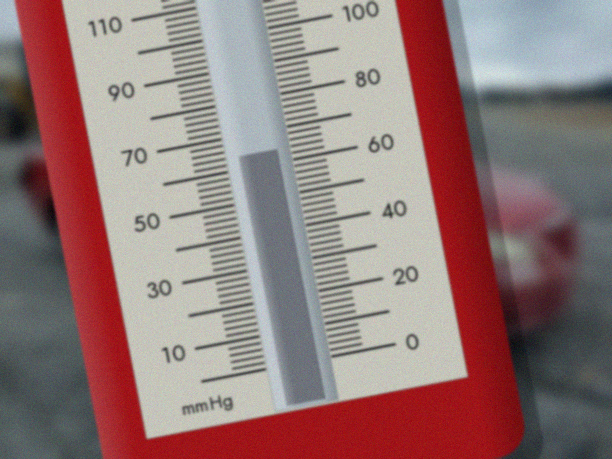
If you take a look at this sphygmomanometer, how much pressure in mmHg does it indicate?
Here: 64 mmHg
